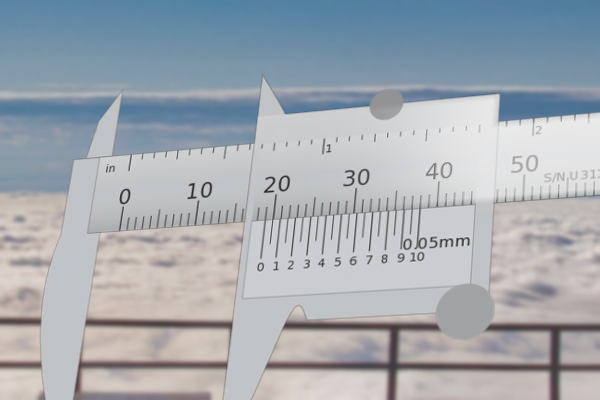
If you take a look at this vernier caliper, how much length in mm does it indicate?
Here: 19.0 mm
